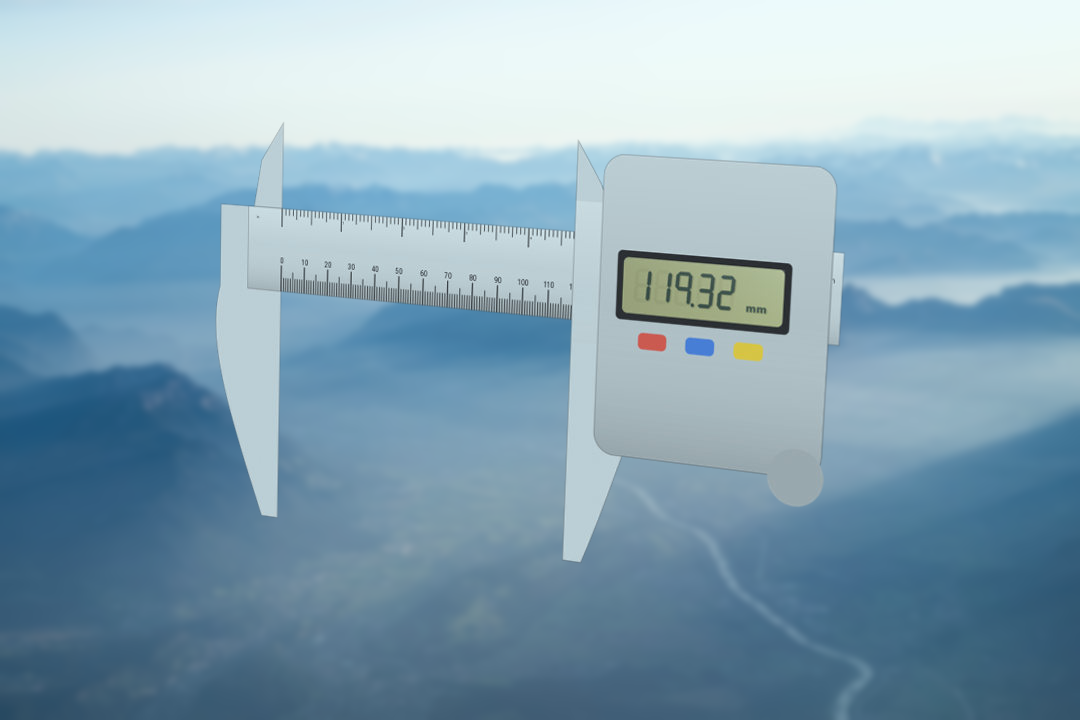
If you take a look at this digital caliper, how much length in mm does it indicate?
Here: 119.32 mm
